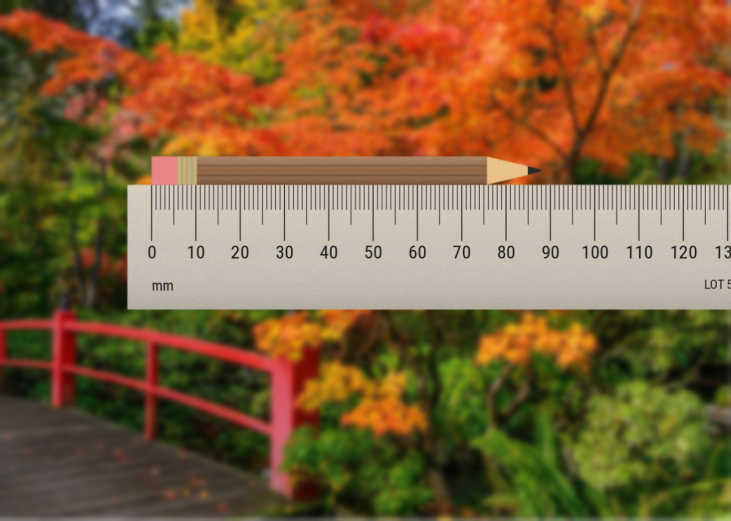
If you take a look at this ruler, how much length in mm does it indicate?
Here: 88 mm
